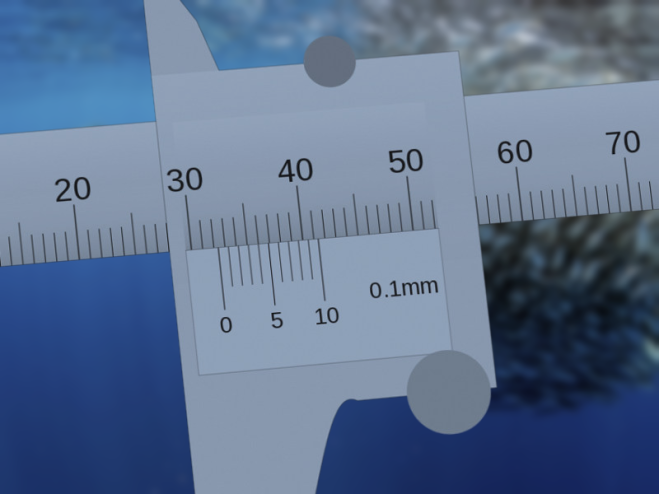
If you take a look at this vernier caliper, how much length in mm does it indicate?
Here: 32.4 mm
